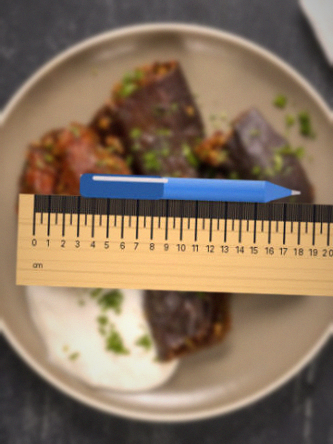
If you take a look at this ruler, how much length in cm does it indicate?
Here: 15 cm
